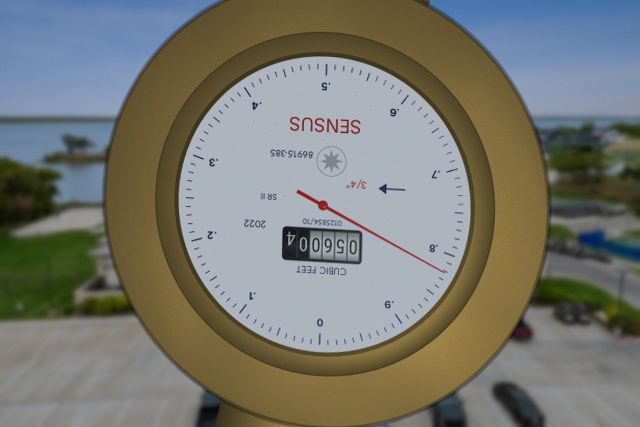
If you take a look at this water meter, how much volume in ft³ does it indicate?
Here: 56003.82 ft³
